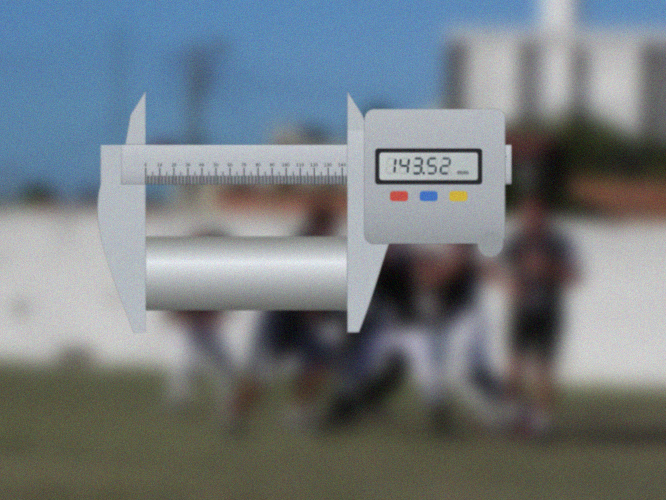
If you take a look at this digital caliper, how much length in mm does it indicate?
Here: 143.52 mm
